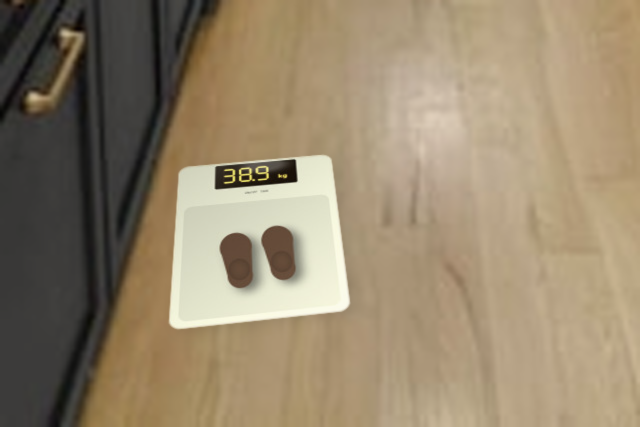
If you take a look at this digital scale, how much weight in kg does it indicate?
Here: 38.9 kg
